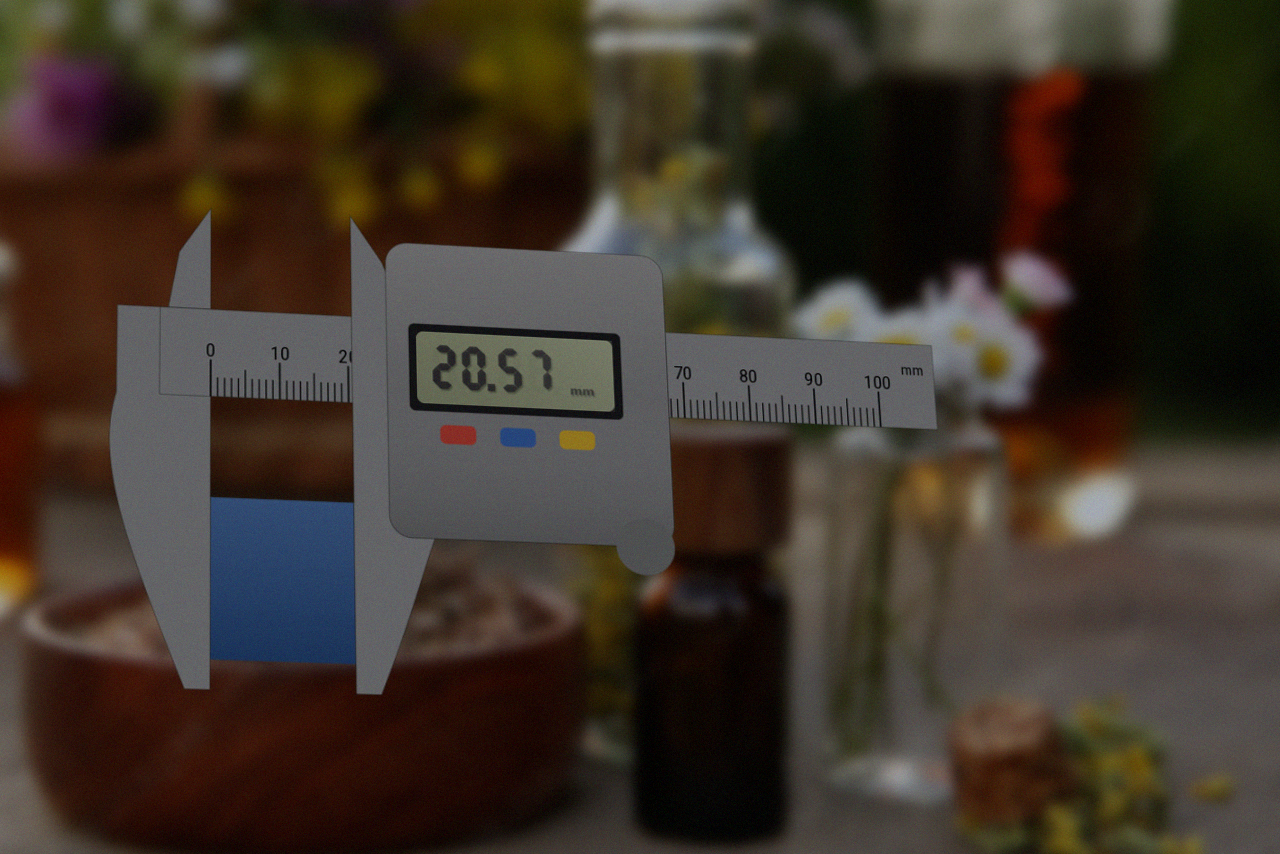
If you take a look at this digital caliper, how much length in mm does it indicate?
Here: 20.57 mm
